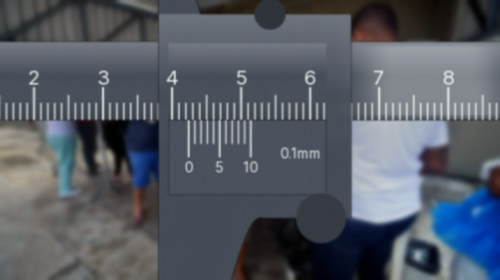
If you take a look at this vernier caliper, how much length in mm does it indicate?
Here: 42.4 mm
